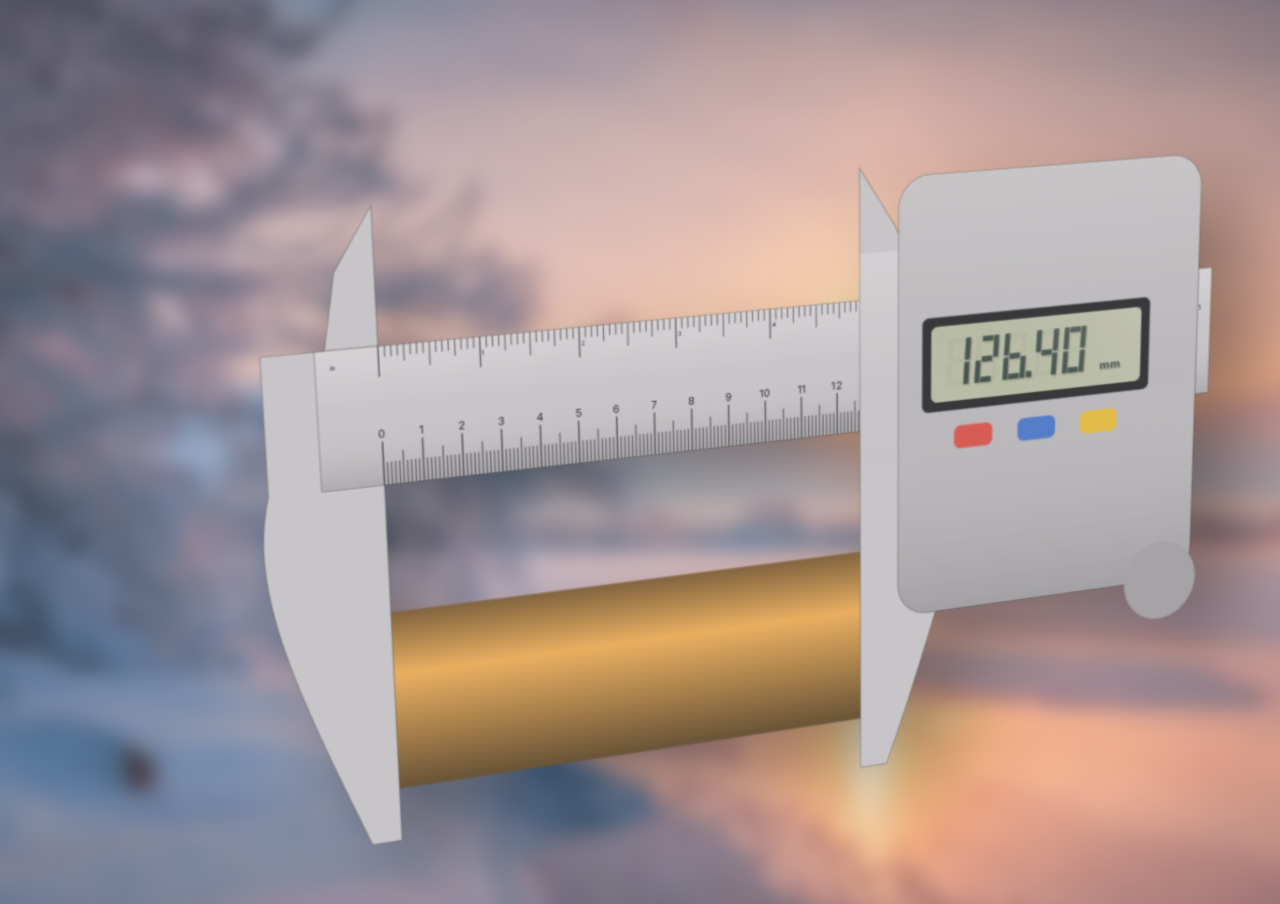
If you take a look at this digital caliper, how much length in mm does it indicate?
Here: 126.40 mm
